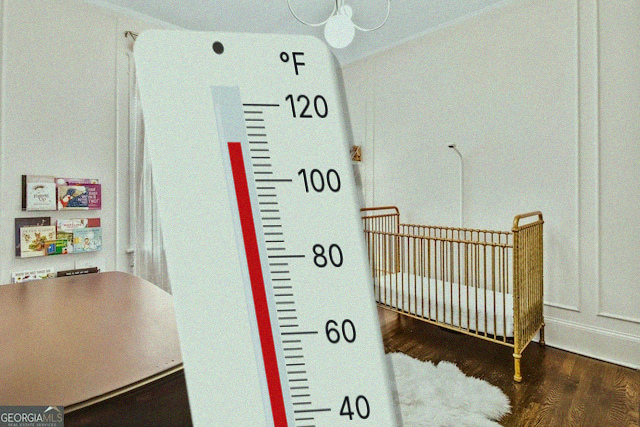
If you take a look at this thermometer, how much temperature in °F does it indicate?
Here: 110 °F
